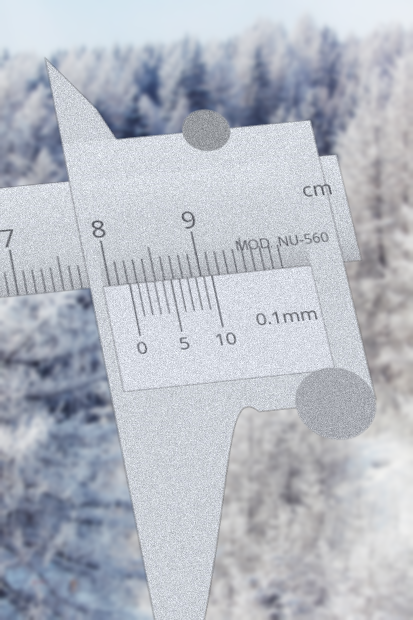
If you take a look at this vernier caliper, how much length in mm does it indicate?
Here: 82.2 mm
